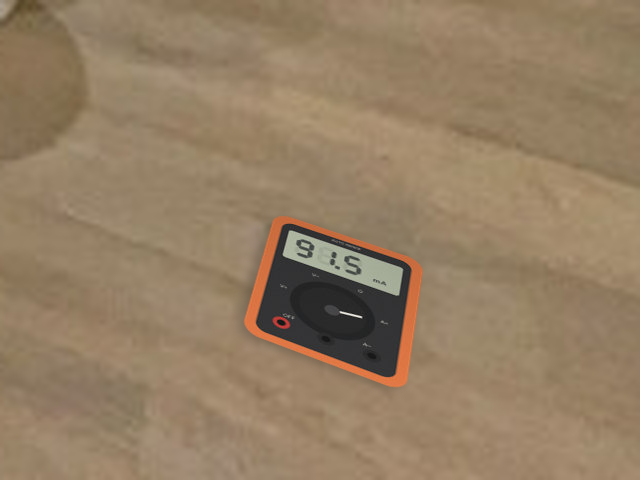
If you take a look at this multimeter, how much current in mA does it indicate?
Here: 91.5 mA
